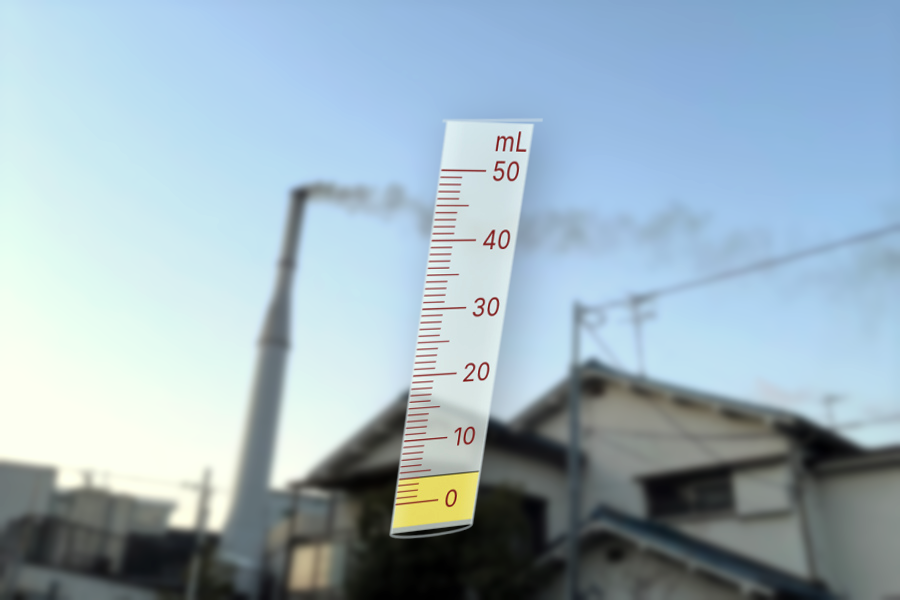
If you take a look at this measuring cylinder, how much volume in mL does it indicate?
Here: 4 mL
